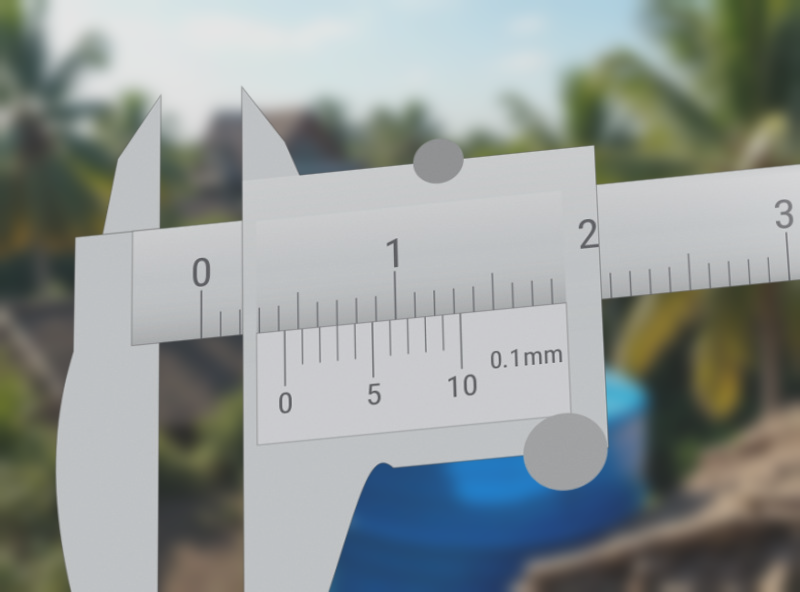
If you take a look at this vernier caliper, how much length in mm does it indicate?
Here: 4.3 mm
